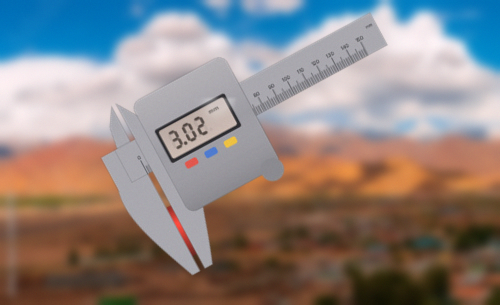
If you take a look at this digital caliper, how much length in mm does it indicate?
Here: 3.02 mm
